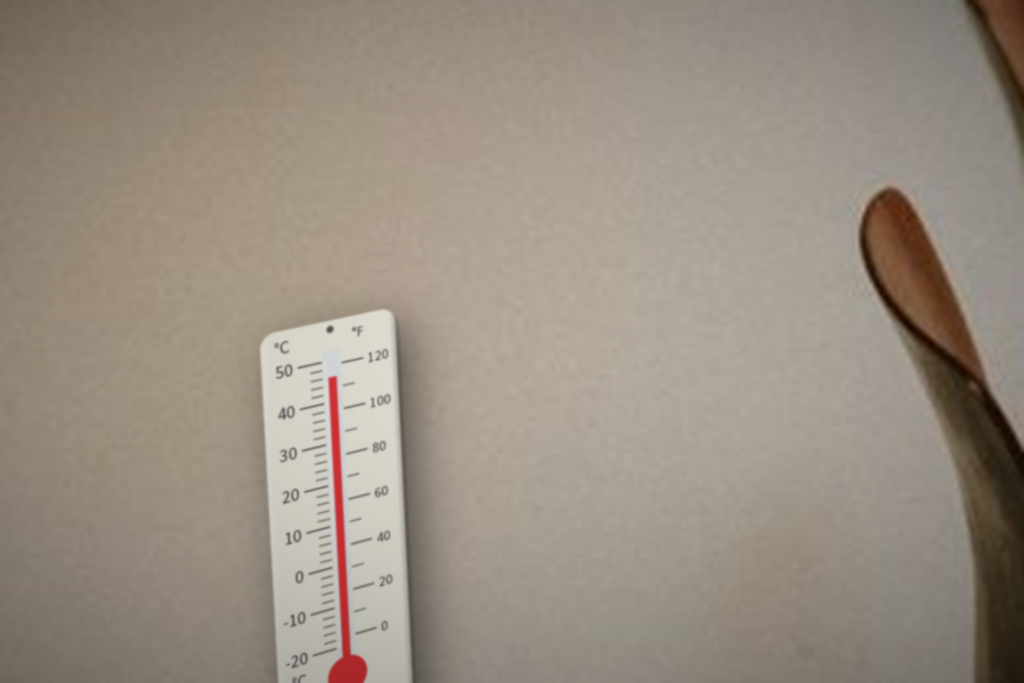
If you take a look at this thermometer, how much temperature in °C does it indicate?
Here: 46 °C
